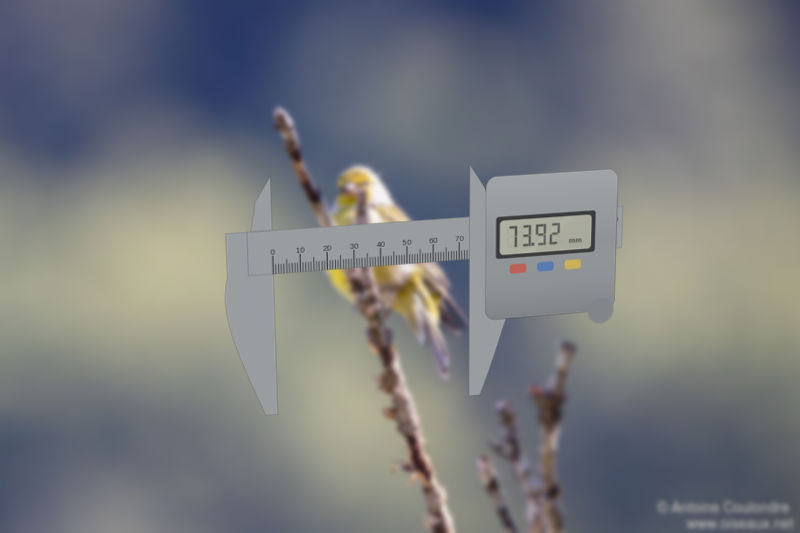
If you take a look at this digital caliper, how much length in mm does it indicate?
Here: 73.92 mm
